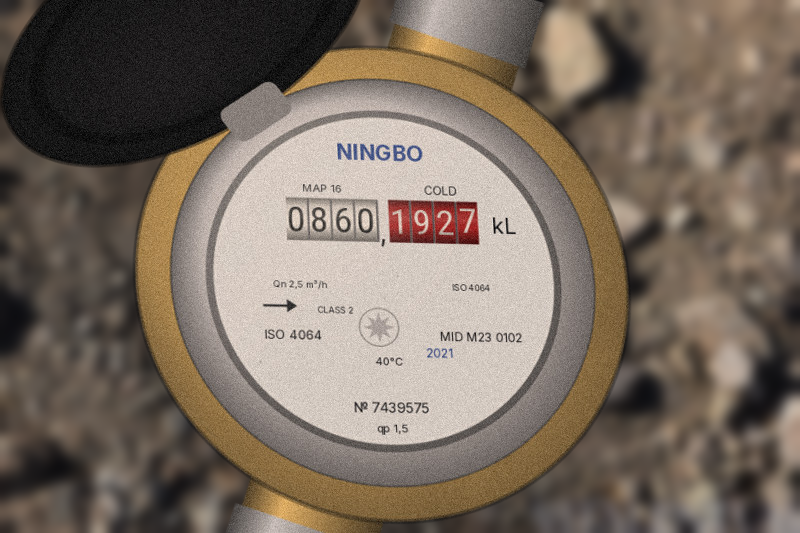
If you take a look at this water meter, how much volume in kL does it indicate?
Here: 860.1927 kL
